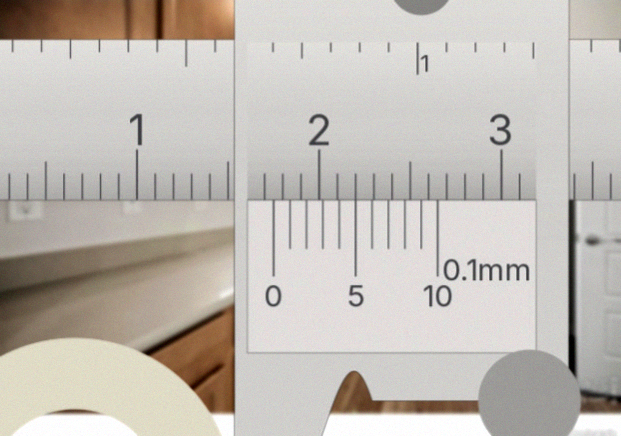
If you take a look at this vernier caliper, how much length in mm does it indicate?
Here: 17.5 mm
